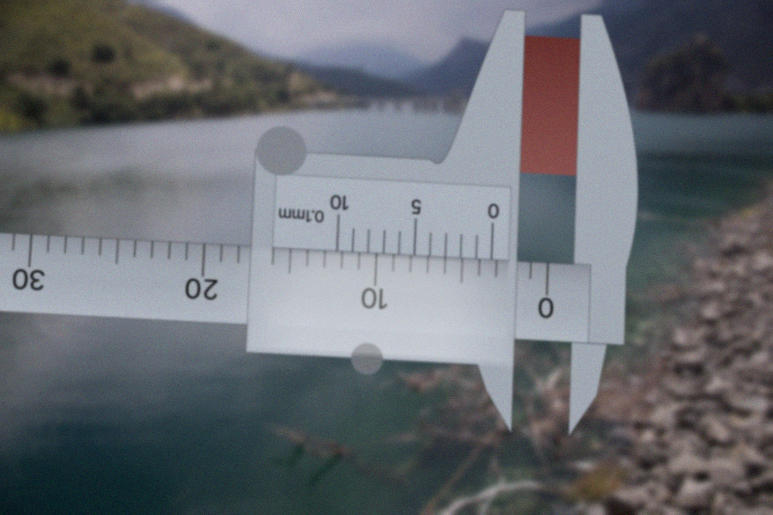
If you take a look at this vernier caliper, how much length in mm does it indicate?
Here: 3.3 mm
